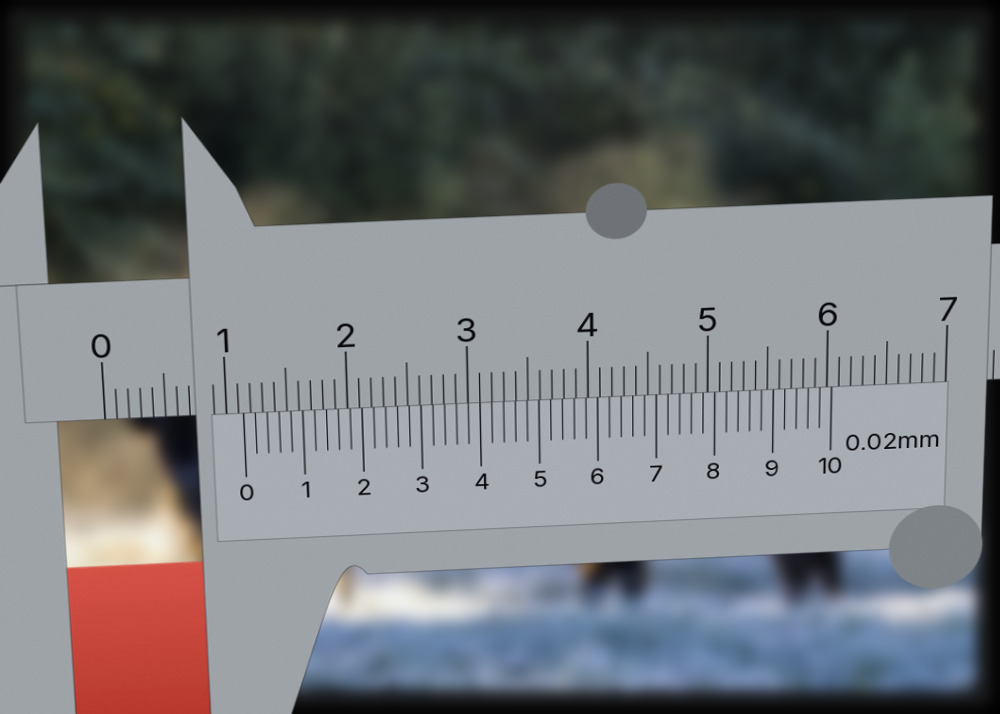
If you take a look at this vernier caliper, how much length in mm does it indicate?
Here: 11.4 mm
